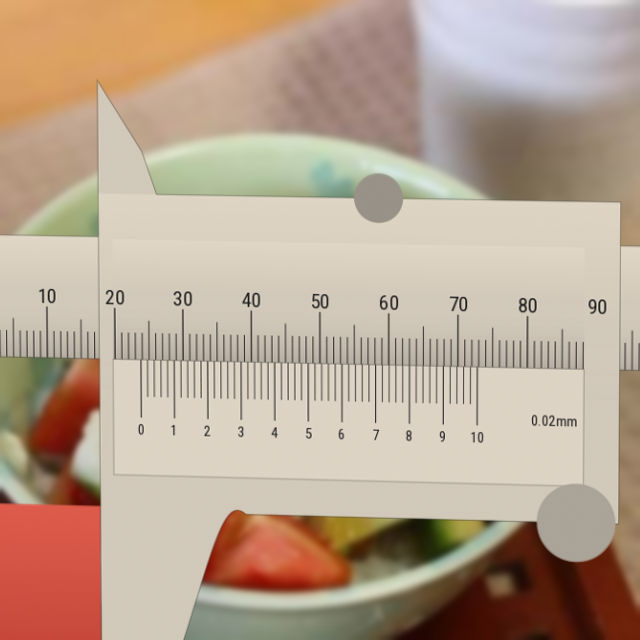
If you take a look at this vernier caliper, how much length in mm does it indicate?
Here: 23.8 mm
